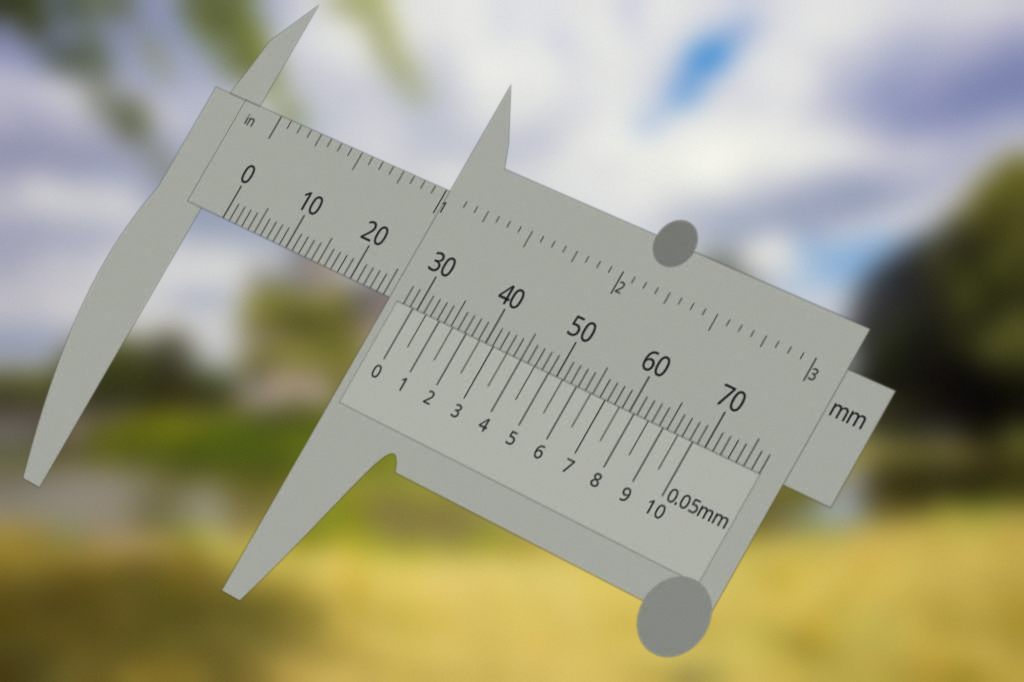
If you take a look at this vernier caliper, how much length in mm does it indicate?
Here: 29.4 mm
